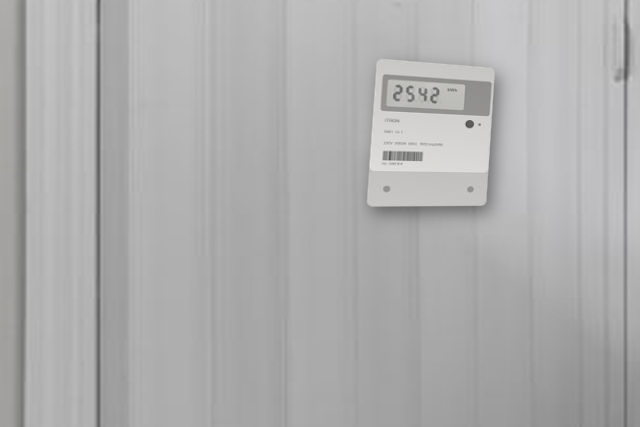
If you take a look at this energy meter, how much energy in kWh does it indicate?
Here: 2542 kWh
